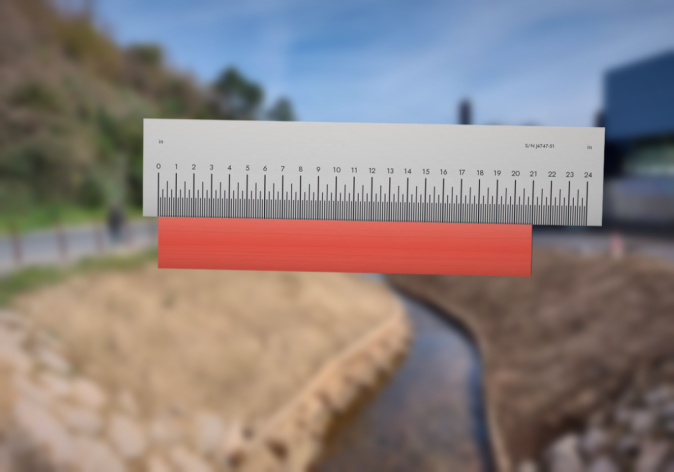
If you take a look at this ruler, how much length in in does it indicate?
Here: 21 in
